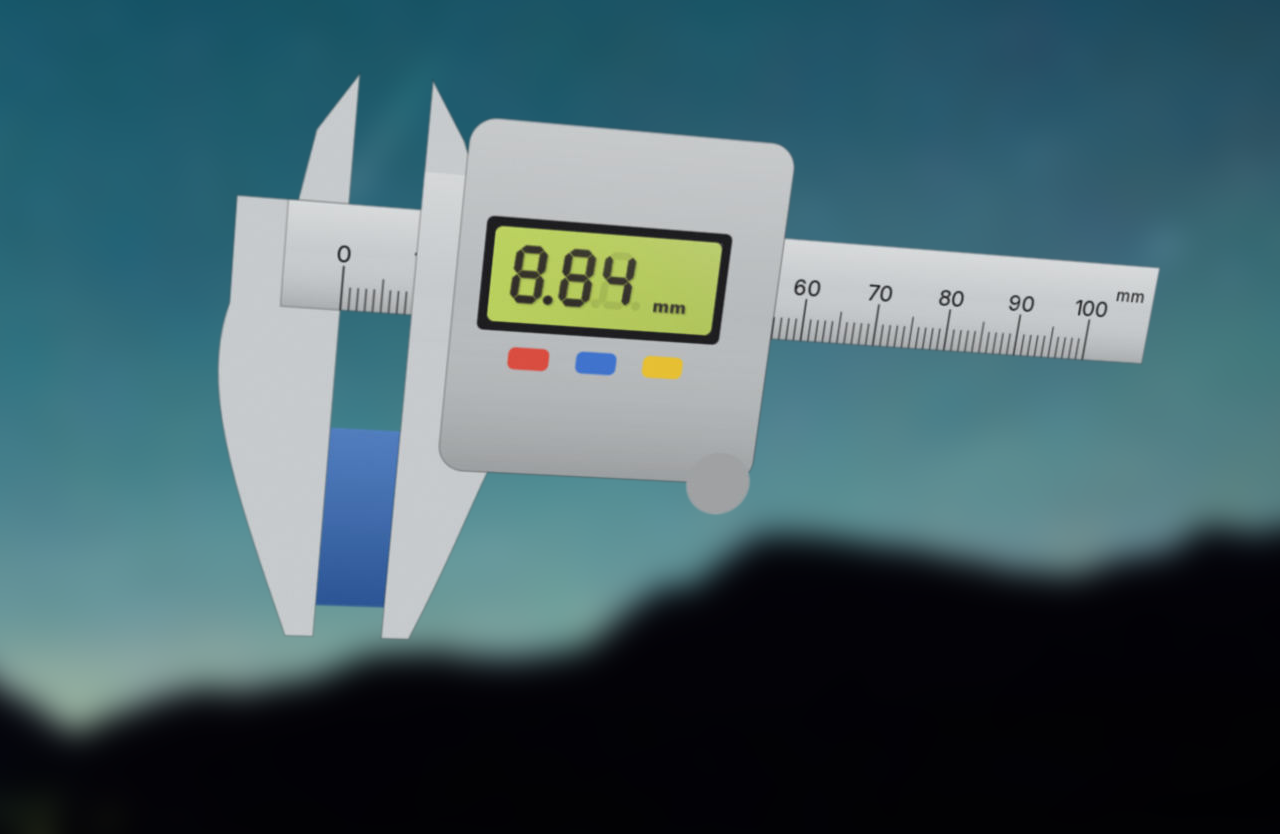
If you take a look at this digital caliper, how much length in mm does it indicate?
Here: 8.84 mm
